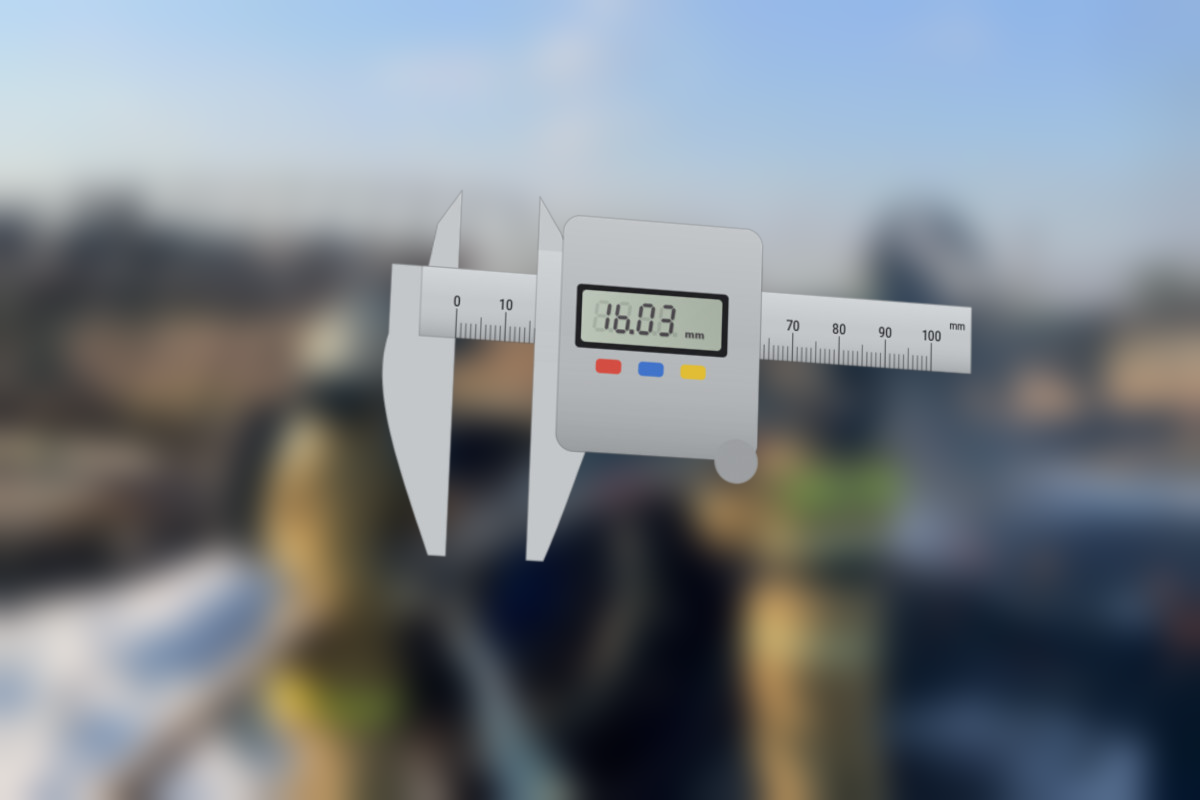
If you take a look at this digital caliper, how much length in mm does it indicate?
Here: 16.03 mm
